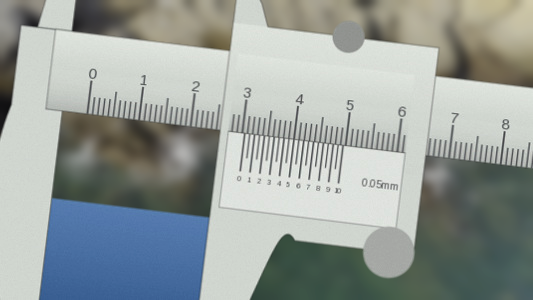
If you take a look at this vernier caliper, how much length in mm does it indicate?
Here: 30.5 mm
